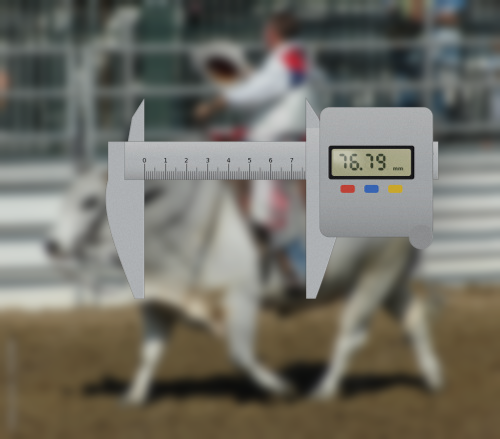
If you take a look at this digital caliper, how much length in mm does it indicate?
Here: 76.79 mm
